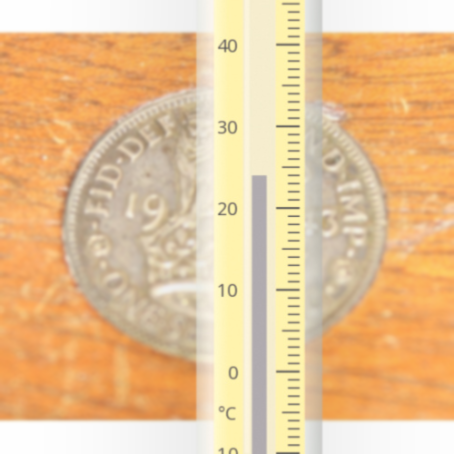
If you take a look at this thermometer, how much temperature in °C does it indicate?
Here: 24 °C
